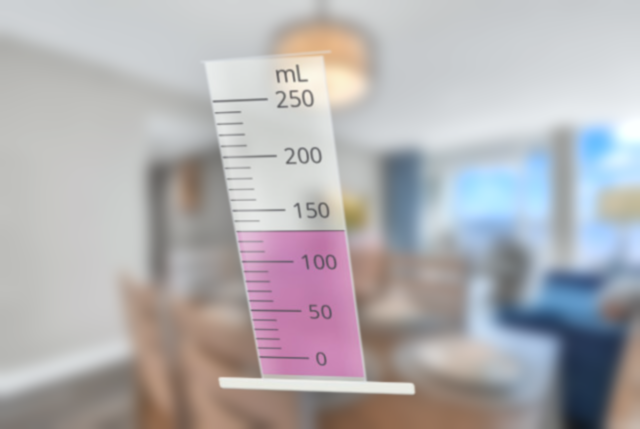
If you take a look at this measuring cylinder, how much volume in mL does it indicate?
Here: 130 mL
